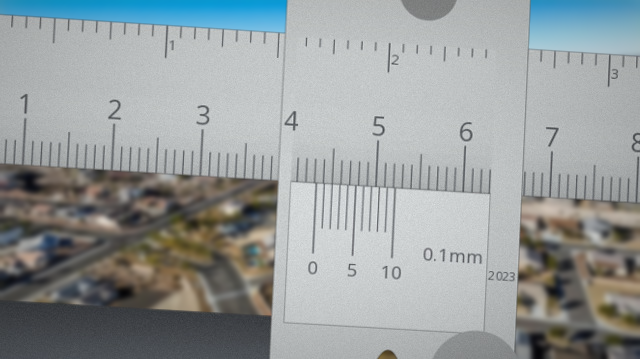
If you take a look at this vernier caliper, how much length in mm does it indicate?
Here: 43.2 mm
